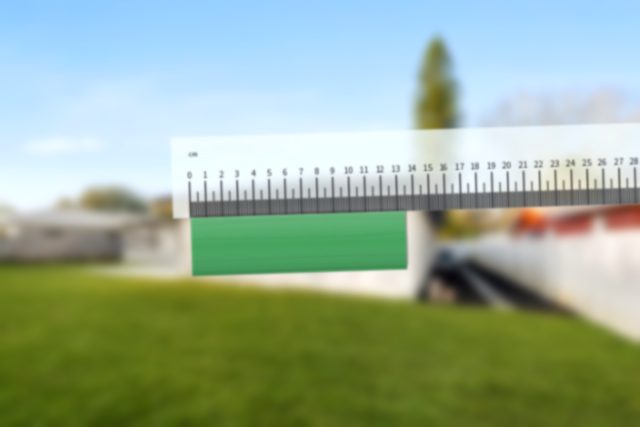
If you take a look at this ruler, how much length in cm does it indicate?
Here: 13.5 cm
